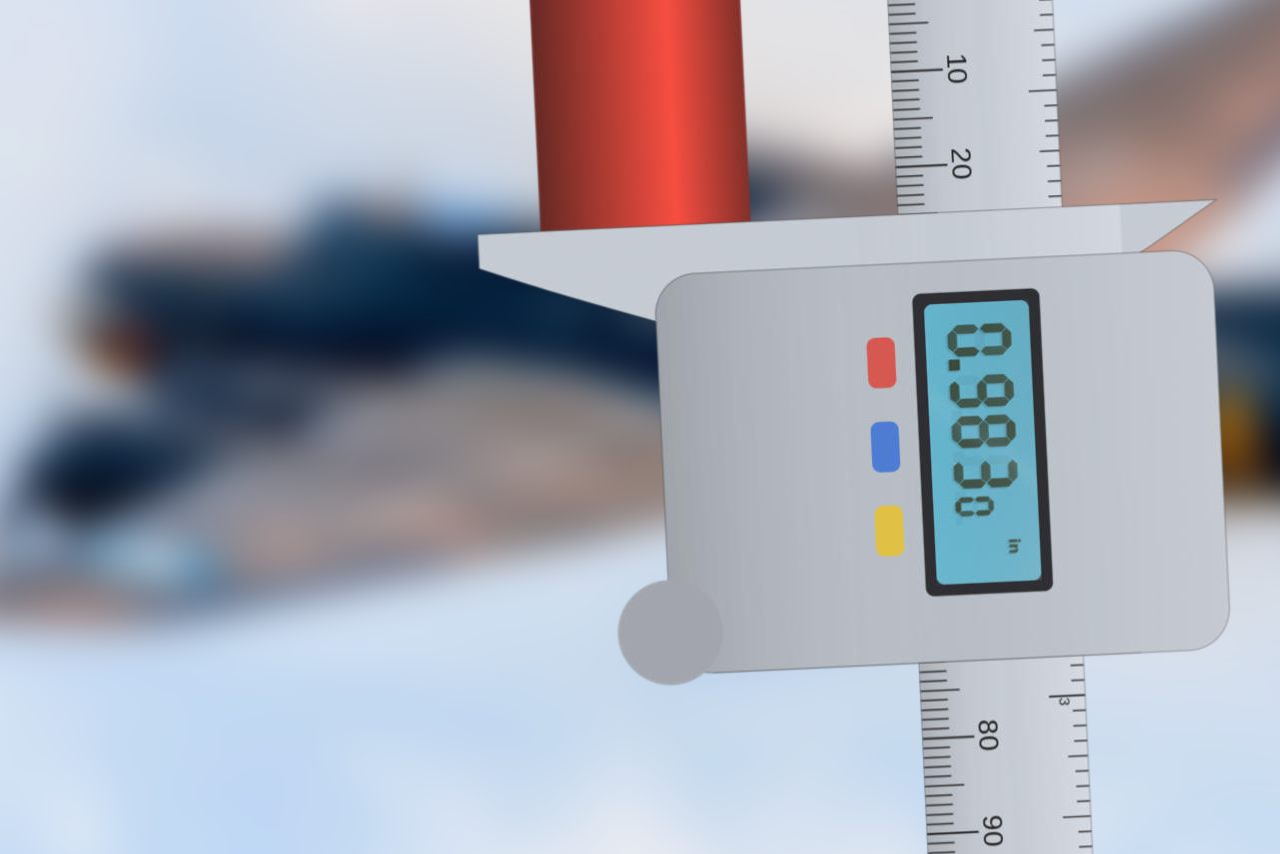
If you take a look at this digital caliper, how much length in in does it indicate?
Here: 0.9830 in
